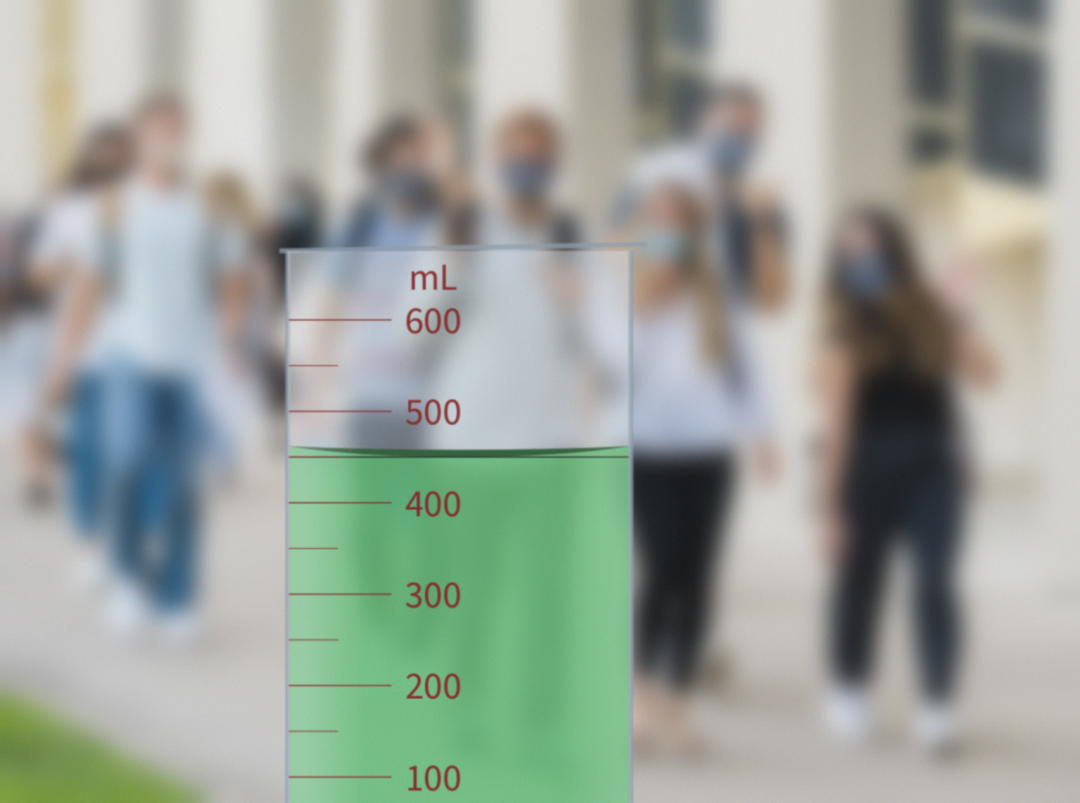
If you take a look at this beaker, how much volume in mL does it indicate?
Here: 450 mL
